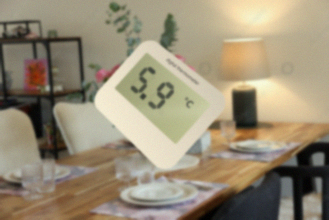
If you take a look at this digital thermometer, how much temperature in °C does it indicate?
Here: 5.9 °C
